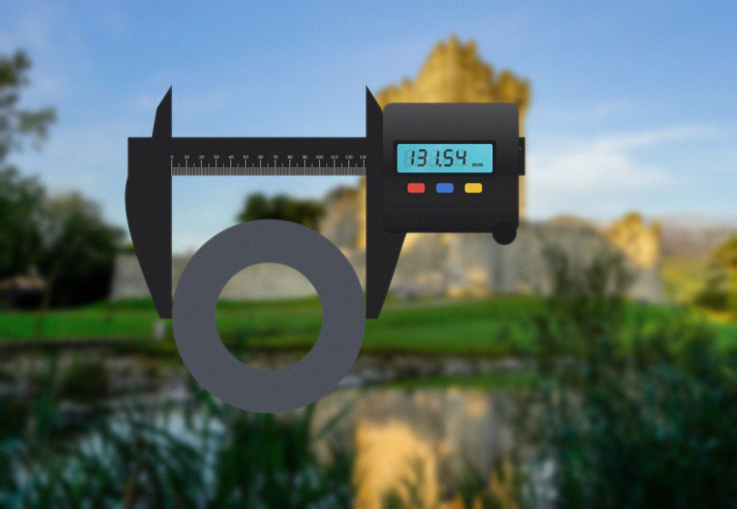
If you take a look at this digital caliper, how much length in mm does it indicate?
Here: 131.54 mm
